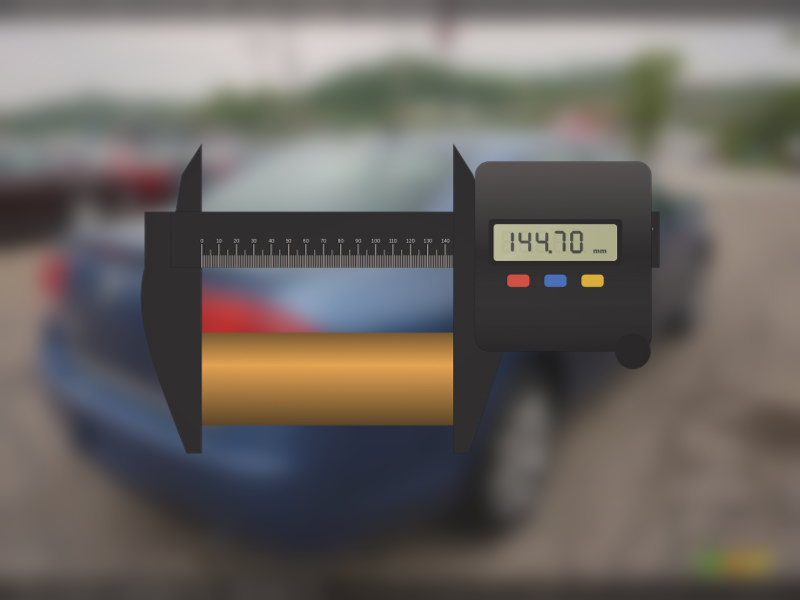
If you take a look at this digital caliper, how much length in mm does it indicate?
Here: 144.70 mm
